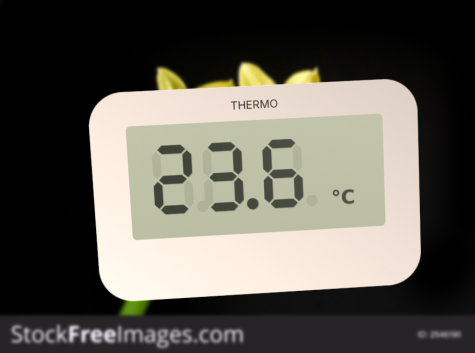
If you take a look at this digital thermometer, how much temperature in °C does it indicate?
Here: 23.6 °C
